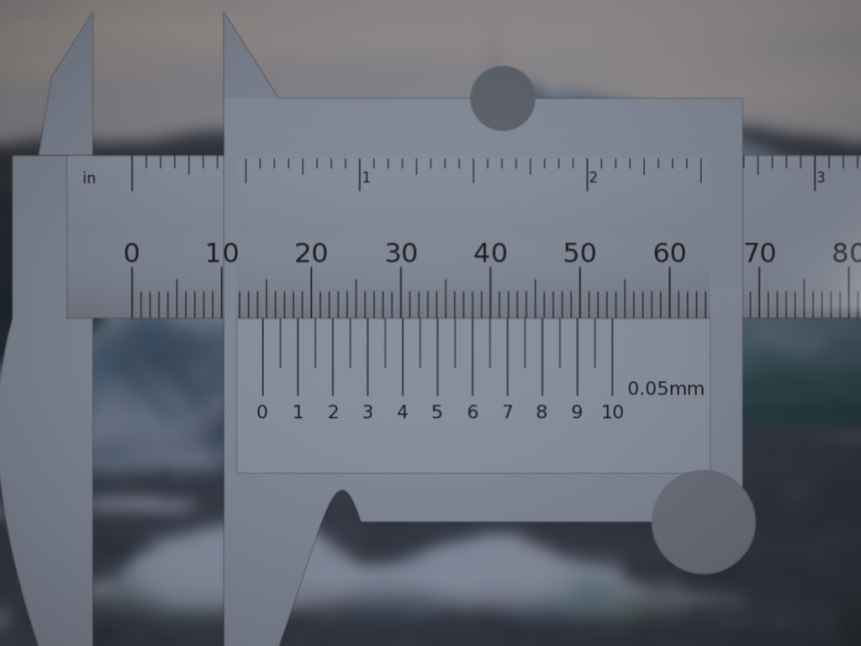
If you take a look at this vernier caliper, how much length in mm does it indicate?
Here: 14.6 mm
